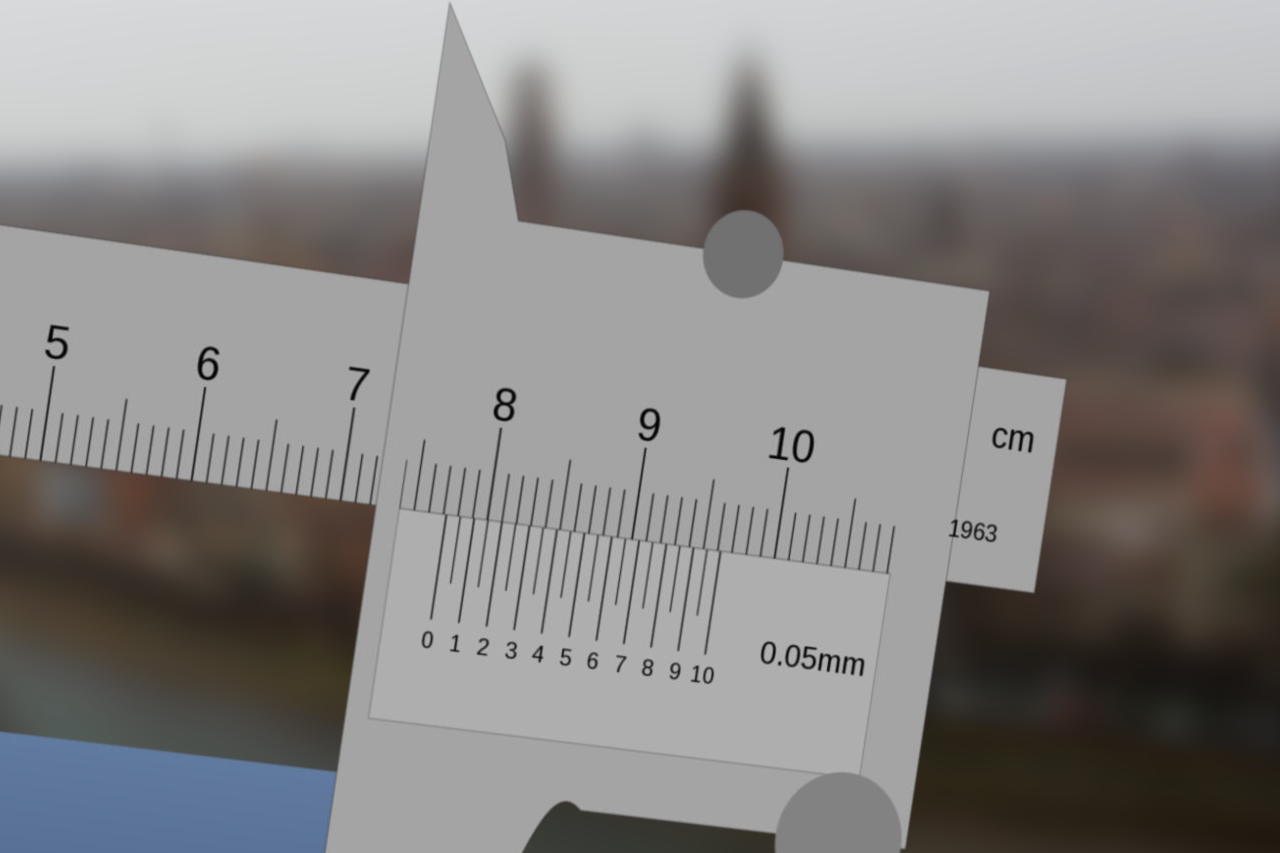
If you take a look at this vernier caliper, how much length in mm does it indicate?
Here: 77.2 mm
